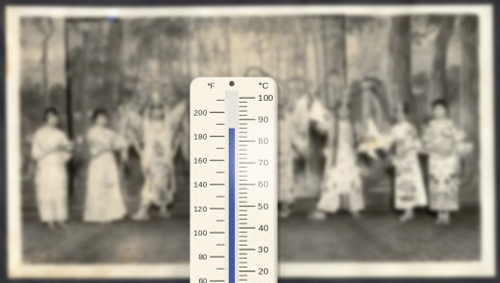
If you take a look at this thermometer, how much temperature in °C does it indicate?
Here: 86 °C
